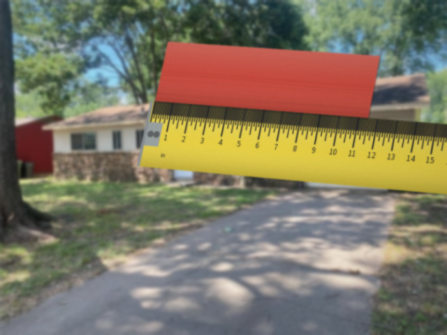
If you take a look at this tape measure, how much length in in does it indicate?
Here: 11.5 in
